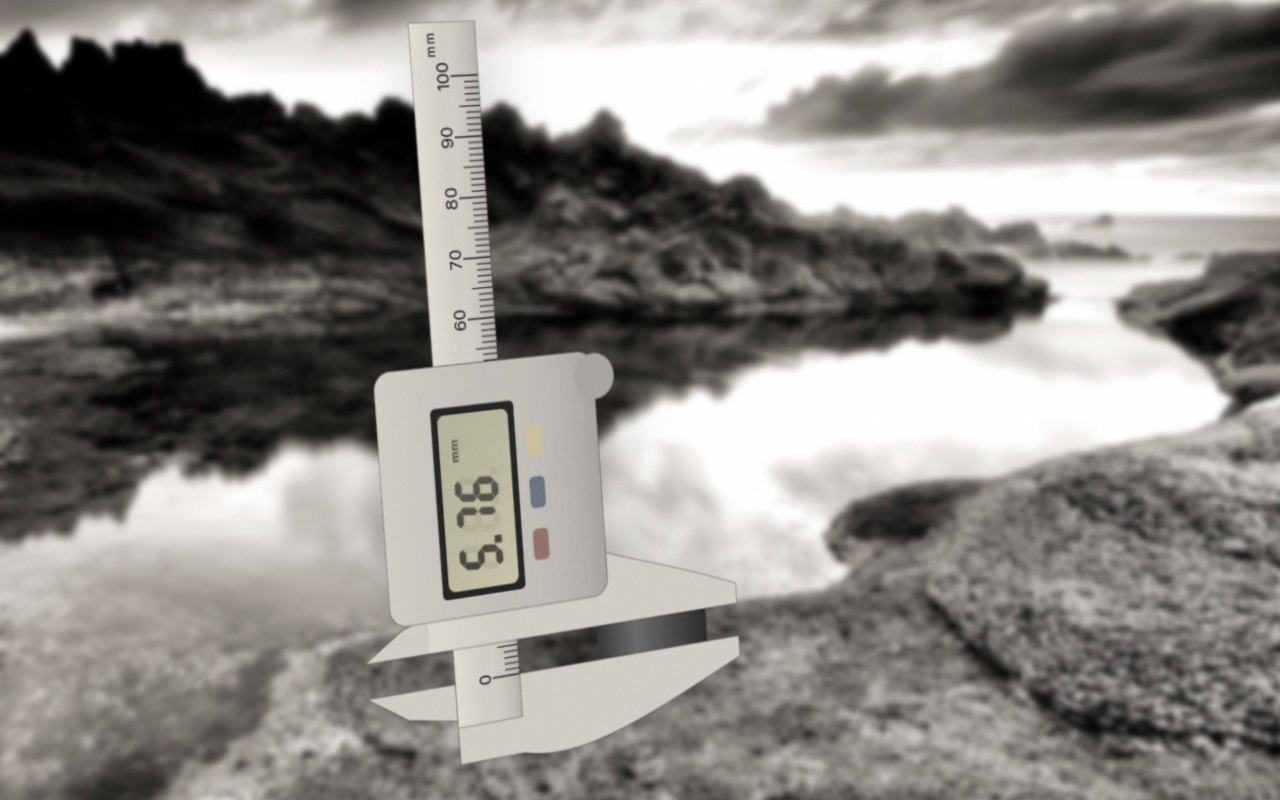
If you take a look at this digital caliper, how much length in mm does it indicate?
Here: 5.76 mm
